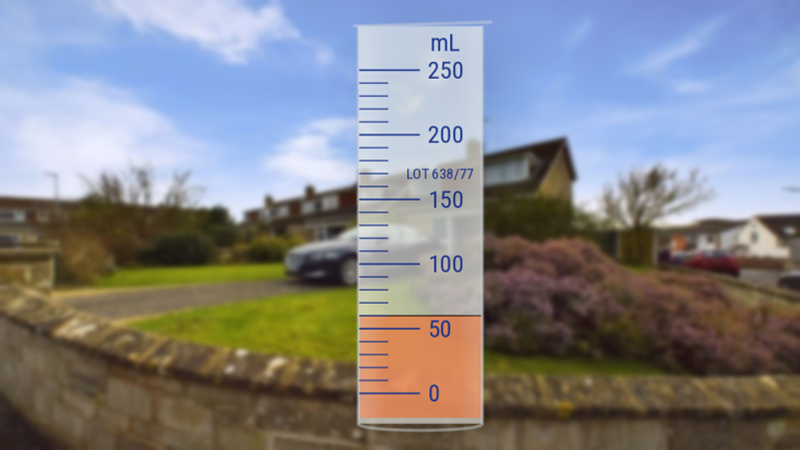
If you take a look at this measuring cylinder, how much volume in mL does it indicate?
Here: 60 mL
